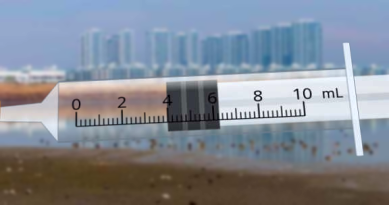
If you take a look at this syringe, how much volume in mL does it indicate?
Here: 4 mL
